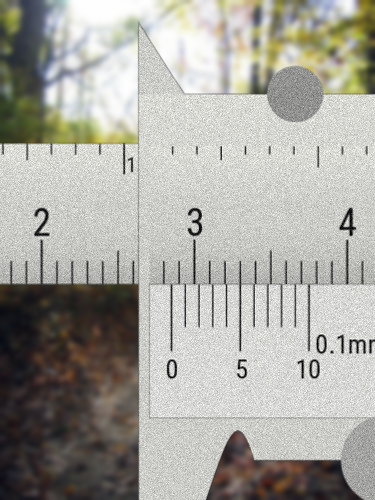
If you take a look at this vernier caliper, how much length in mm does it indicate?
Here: 28.5 mm
